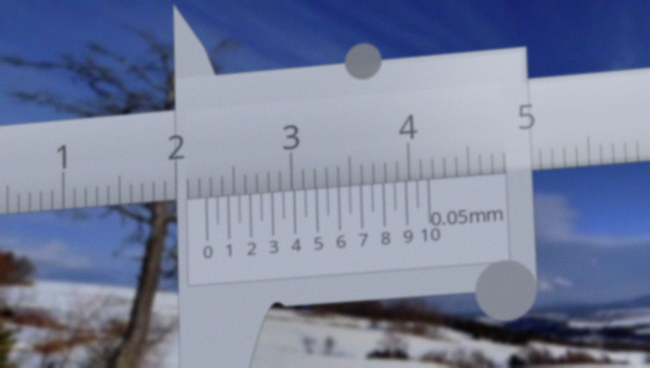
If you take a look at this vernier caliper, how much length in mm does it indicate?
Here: 22.6 mm
